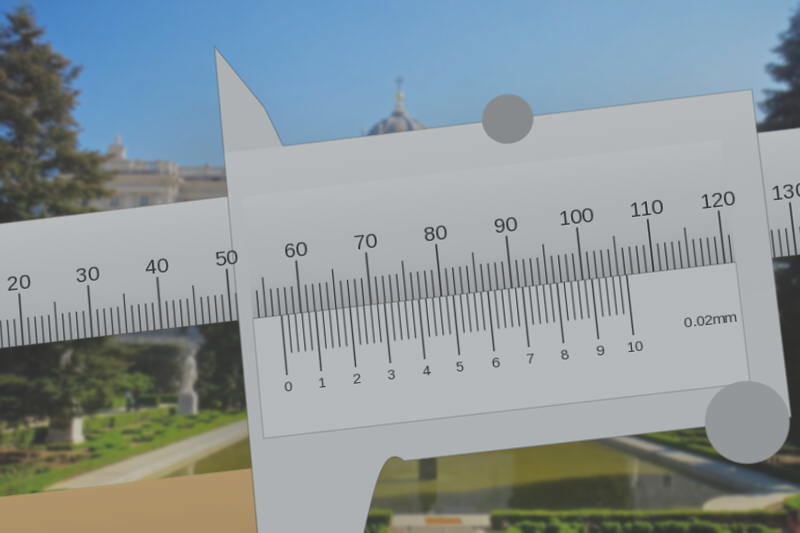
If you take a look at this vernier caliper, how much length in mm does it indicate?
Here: 57.2 mm
